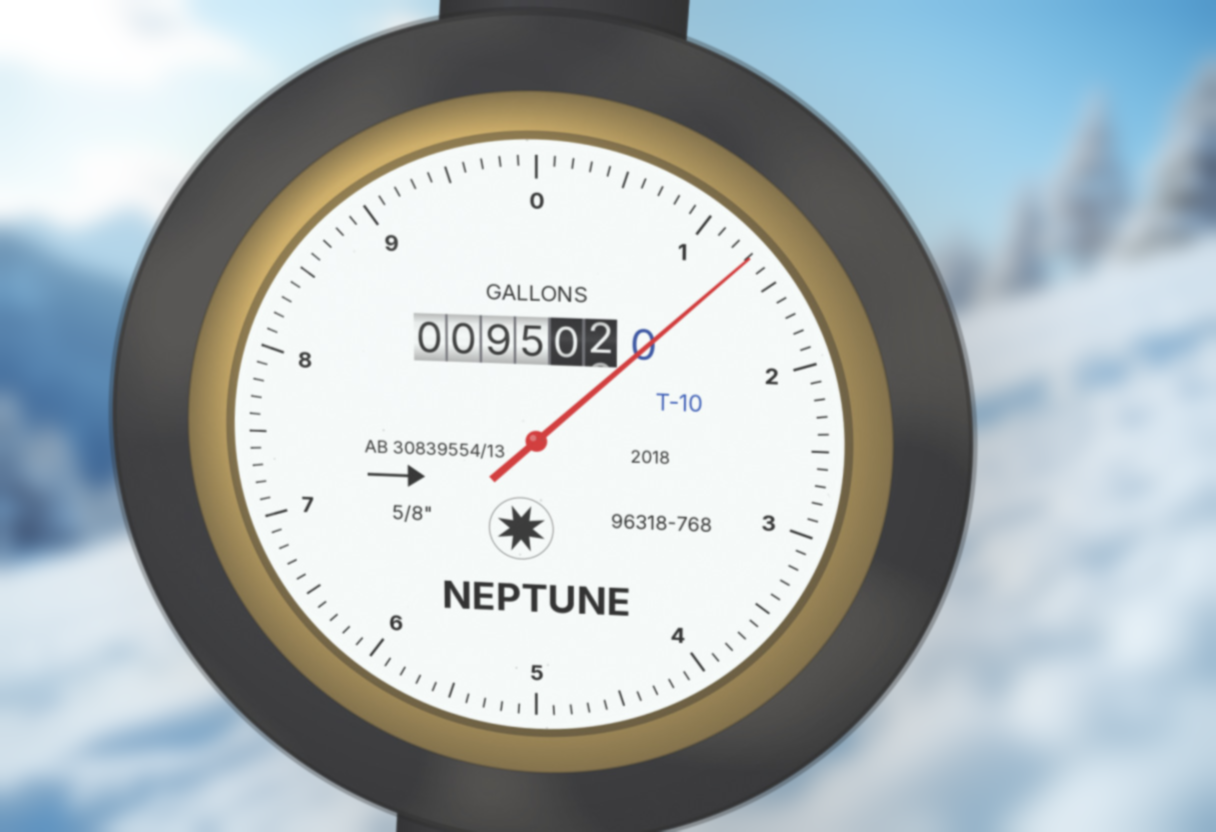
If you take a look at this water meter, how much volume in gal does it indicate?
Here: 95021.3 gal
